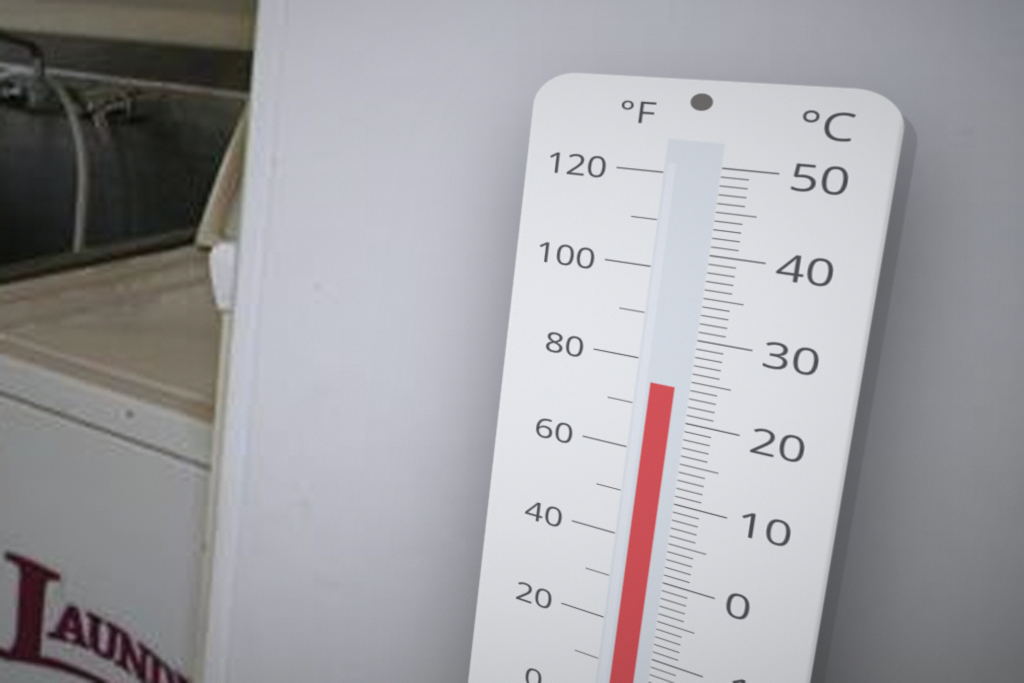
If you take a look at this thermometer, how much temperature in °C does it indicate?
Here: 24 °C
